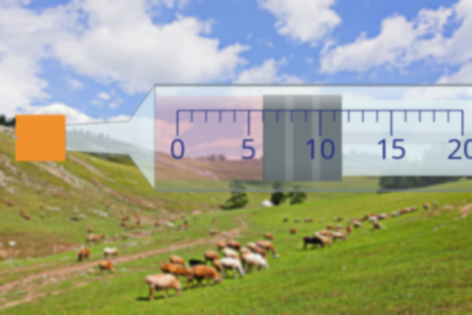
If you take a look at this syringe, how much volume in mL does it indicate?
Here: 6 mL
